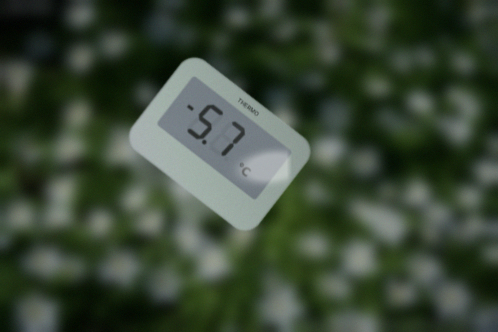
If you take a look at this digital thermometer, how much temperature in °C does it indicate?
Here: -5.7 °C
